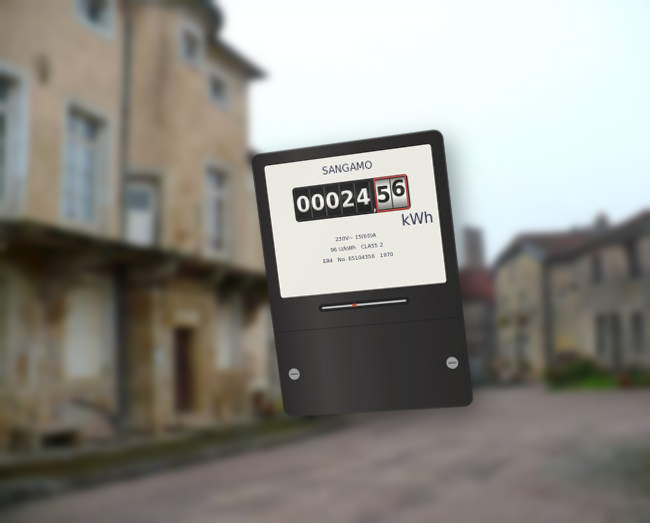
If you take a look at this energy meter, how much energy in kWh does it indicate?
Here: 24.56 kWh
